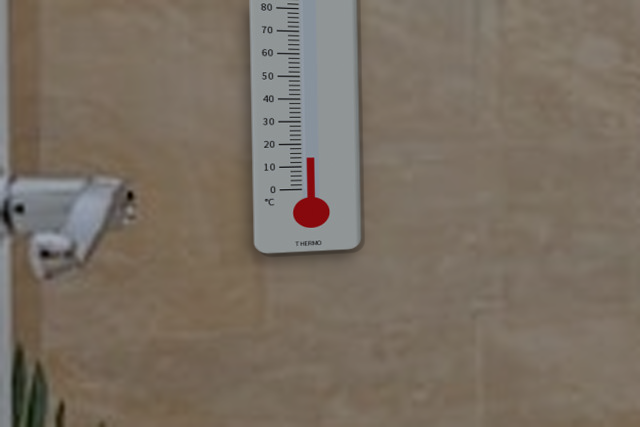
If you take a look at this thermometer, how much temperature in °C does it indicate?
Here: 14 °C
